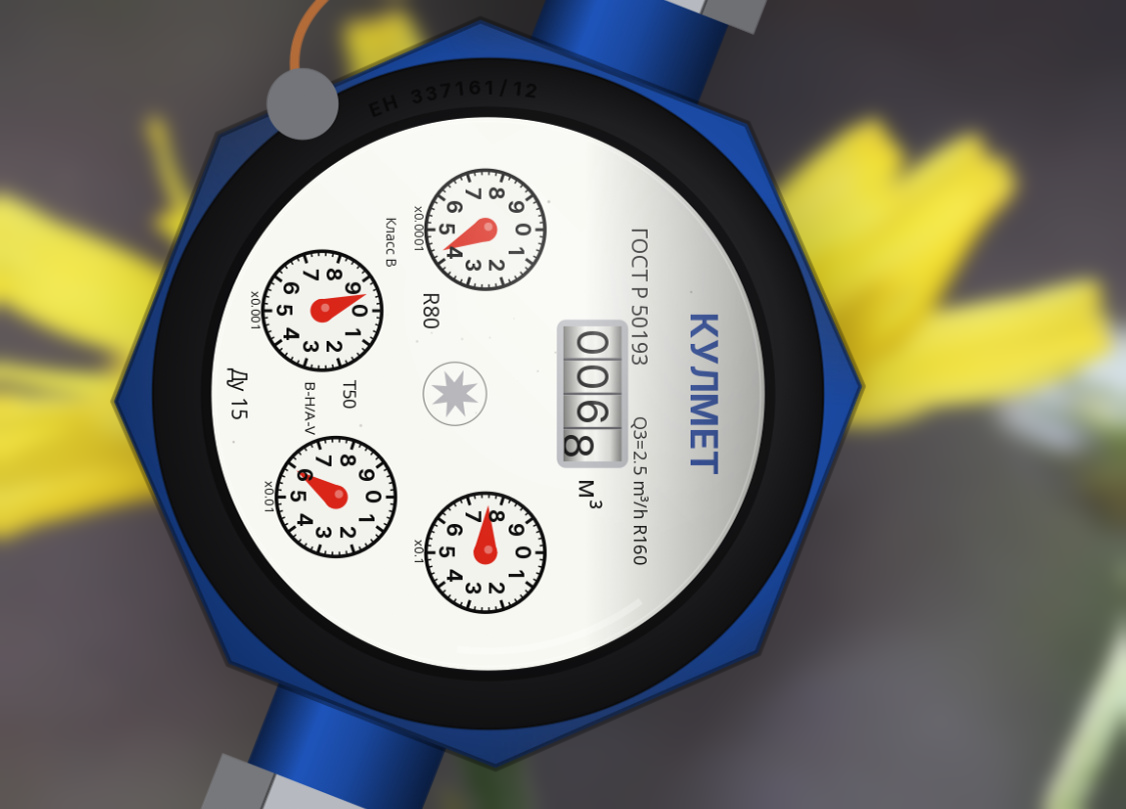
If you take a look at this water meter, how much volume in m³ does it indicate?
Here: 67.7594 m³
